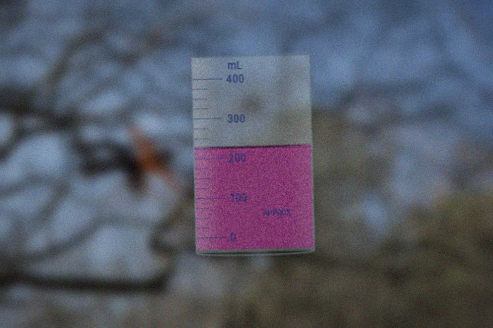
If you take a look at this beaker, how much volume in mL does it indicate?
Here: 225 mL
